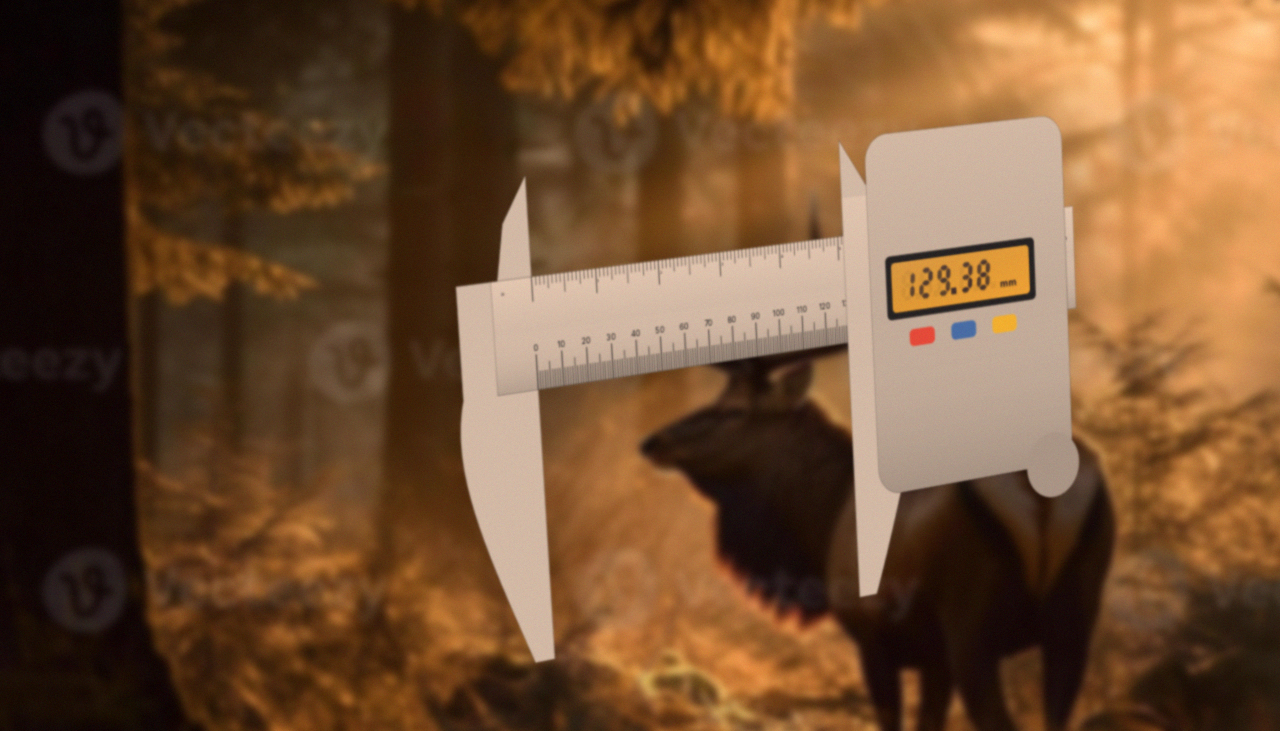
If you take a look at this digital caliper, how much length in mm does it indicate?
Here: 129.38 mm
